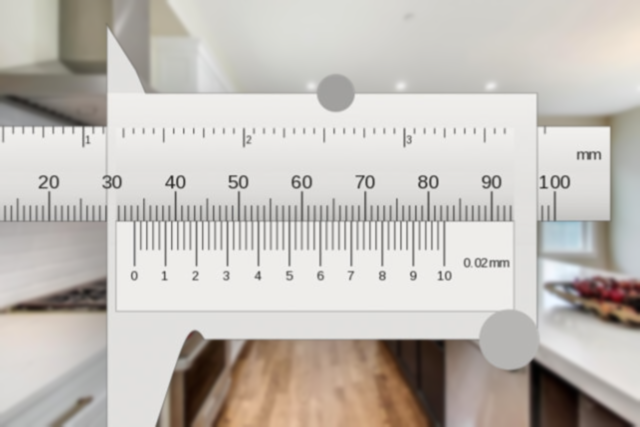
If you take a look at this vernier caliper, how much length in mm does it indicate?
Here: 33.5 mm
